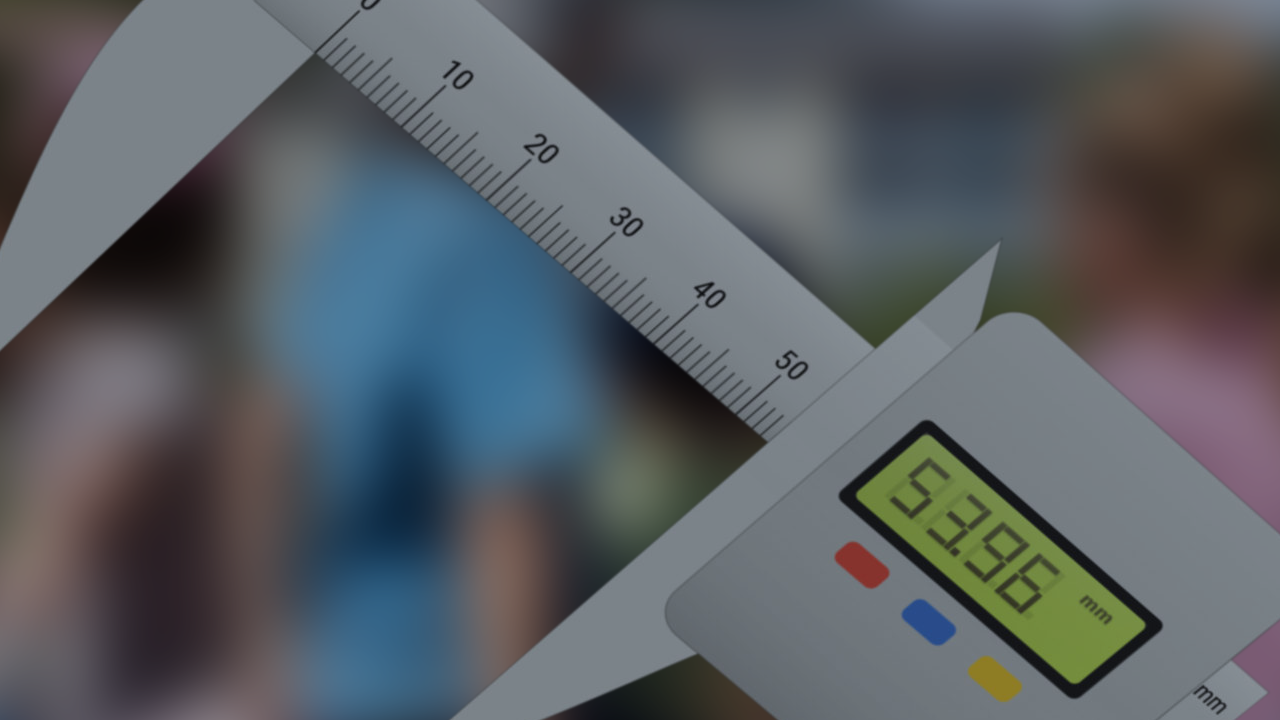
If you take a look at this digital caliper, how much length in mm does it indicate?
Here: 53.96 mm
